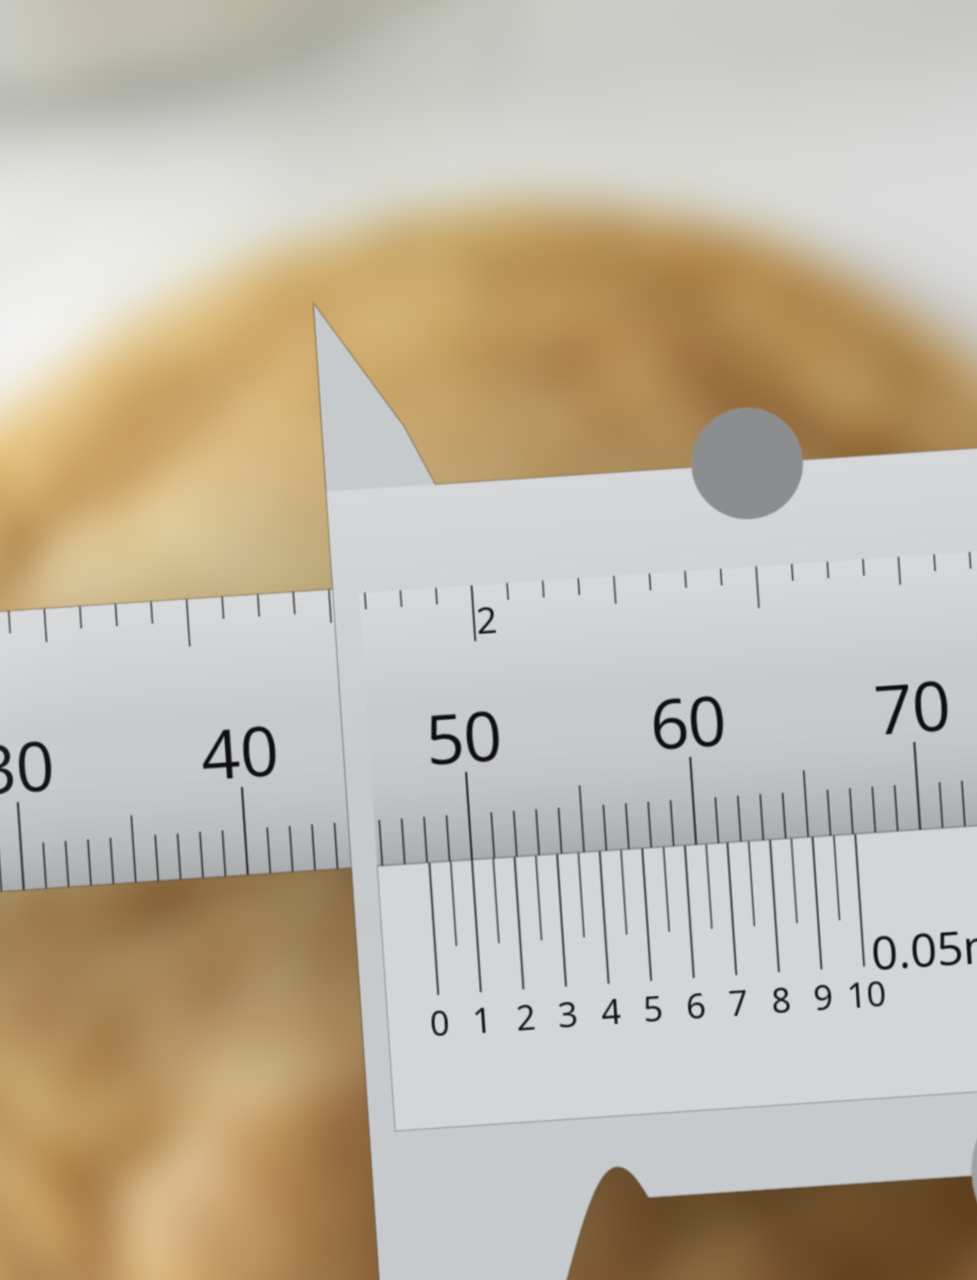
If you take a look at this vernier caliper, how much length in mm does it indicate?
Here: 48.1 mm
